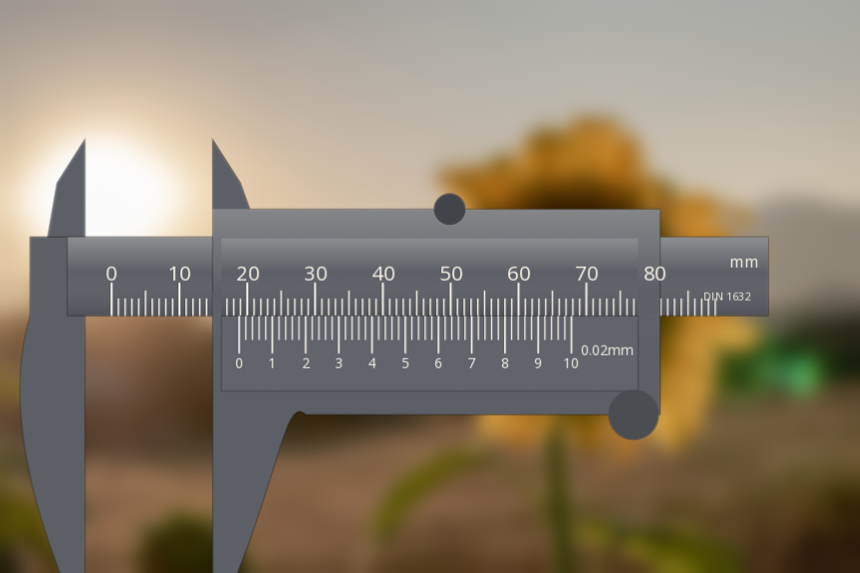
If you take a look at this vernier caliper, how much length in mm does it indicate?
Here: 18.8 mm
